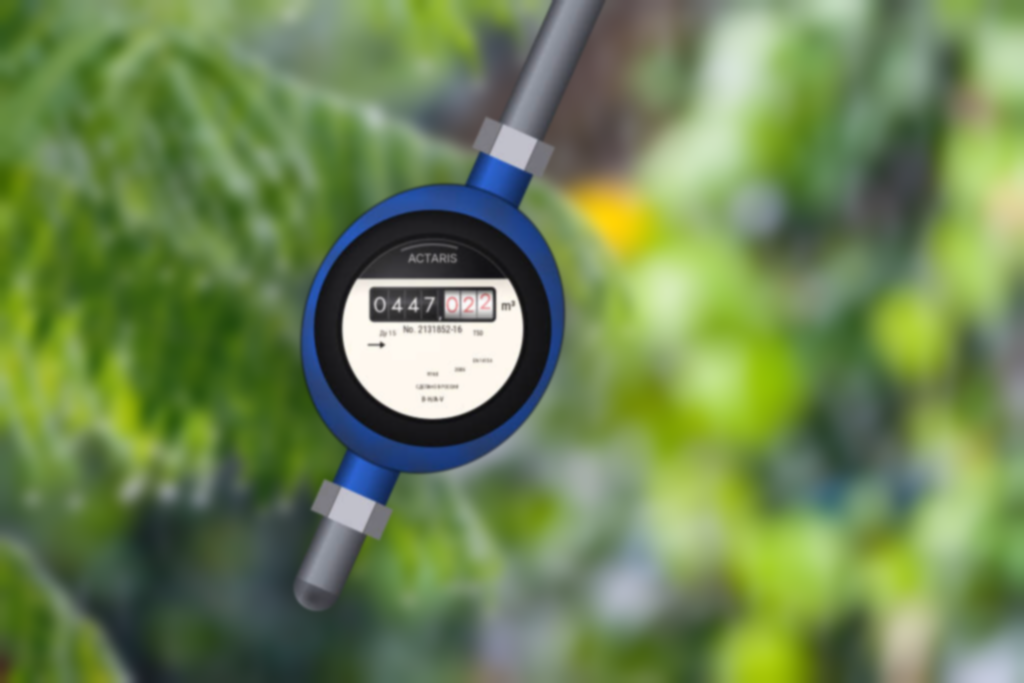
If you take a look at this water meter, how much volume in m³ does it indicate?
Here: 447.022 m³
